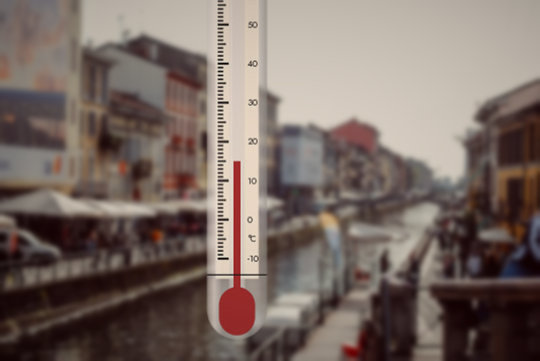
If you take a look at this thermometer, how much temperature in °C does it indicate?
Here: 15 °C
